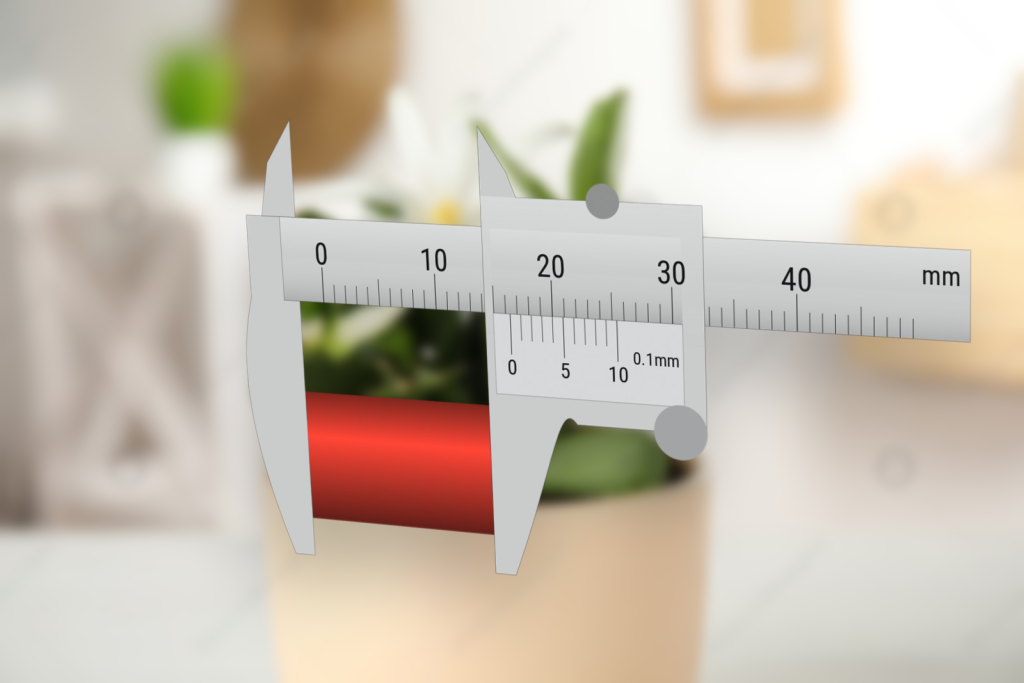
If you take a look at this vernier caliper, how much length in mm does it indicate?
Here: 16.4 mm
